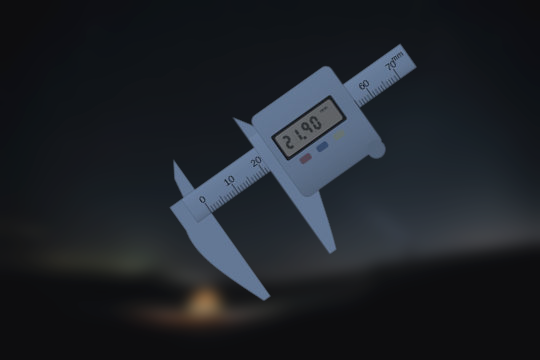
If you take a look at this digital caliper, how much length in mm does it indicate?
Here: 21.90 mm
